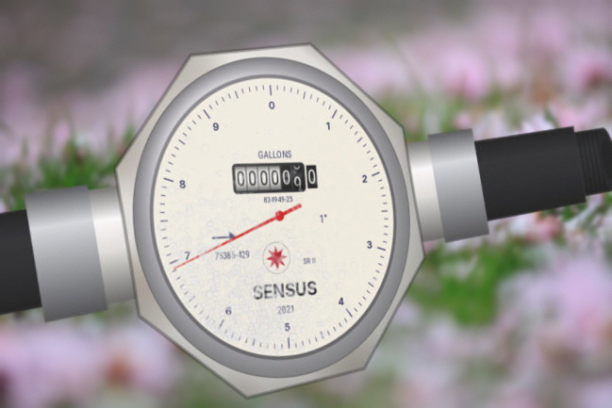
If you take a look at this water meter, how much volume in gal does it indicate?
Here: 86.9 gal
